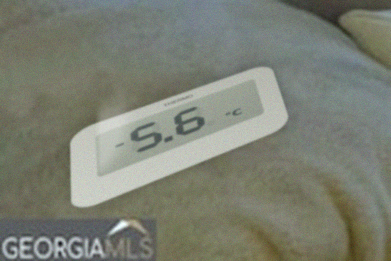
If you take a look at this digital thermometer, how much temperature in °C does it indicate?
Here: -5.6 °C
